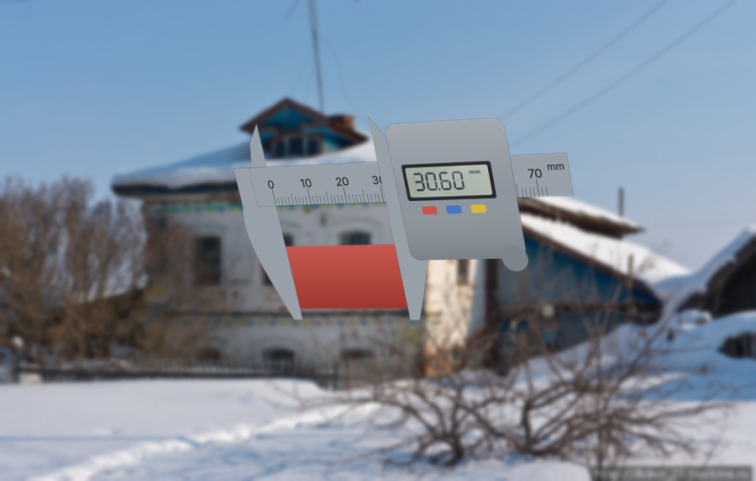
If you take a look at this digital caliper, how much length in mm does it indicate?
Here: 30.60 mm
